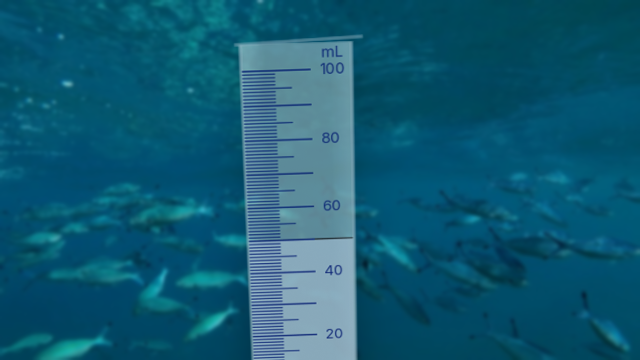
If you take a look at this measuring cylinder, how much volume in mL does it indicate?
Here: 50 mL
